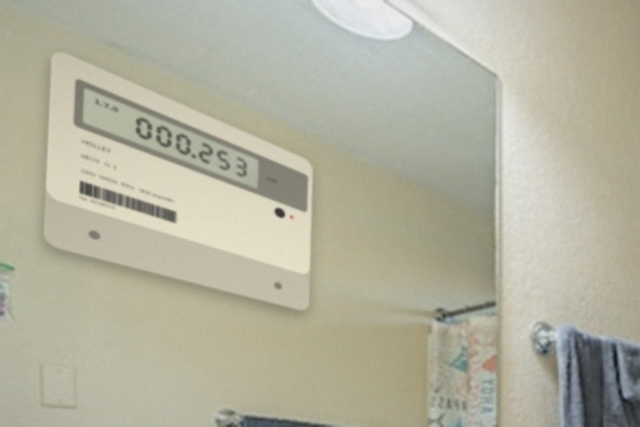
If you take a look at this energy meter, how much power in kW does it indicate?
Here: 0.253 kW
